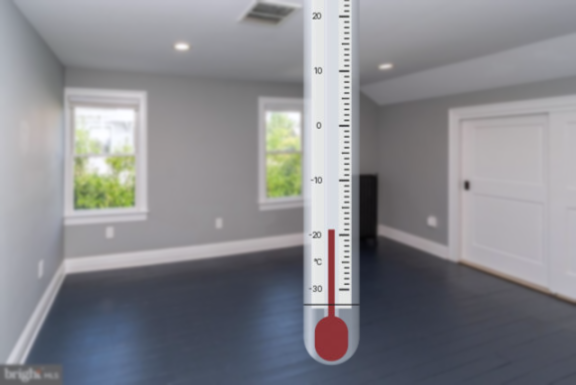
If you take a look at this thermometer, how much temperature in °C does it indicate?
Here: -19 °C
